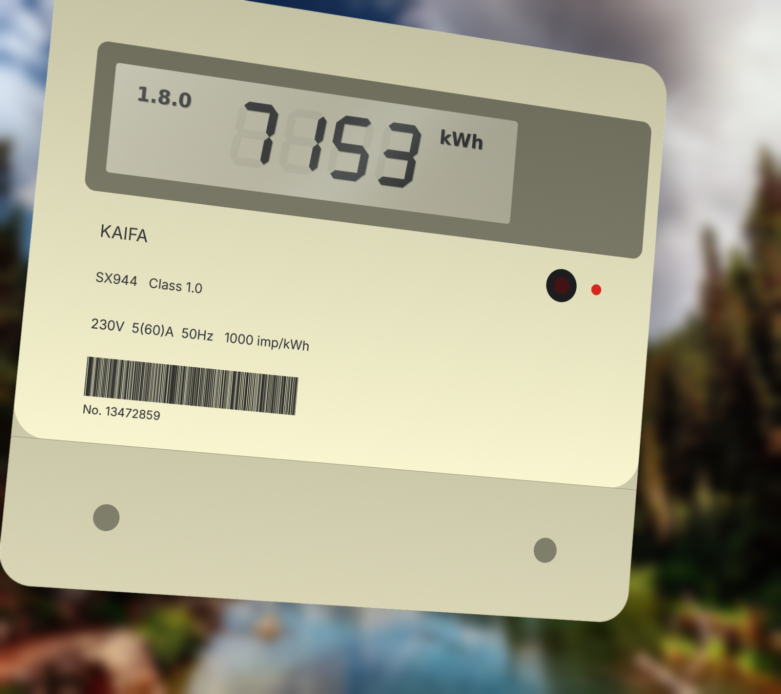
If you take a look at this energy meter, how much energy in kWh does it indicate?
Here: 7153 kWh
